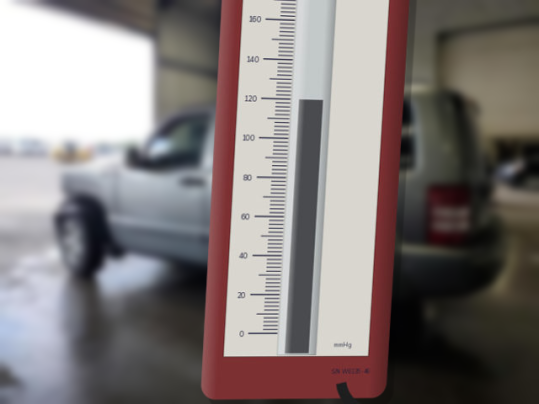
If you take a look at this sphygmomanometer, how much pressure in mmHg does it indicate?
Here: 120 mmHg
